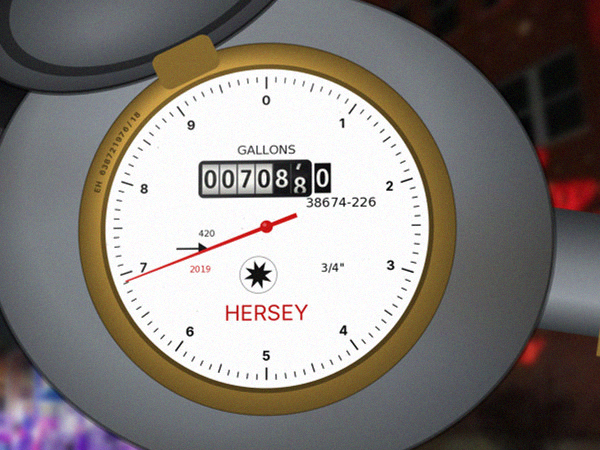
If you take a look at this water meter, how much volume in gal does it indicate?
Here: 70876.9 gal
